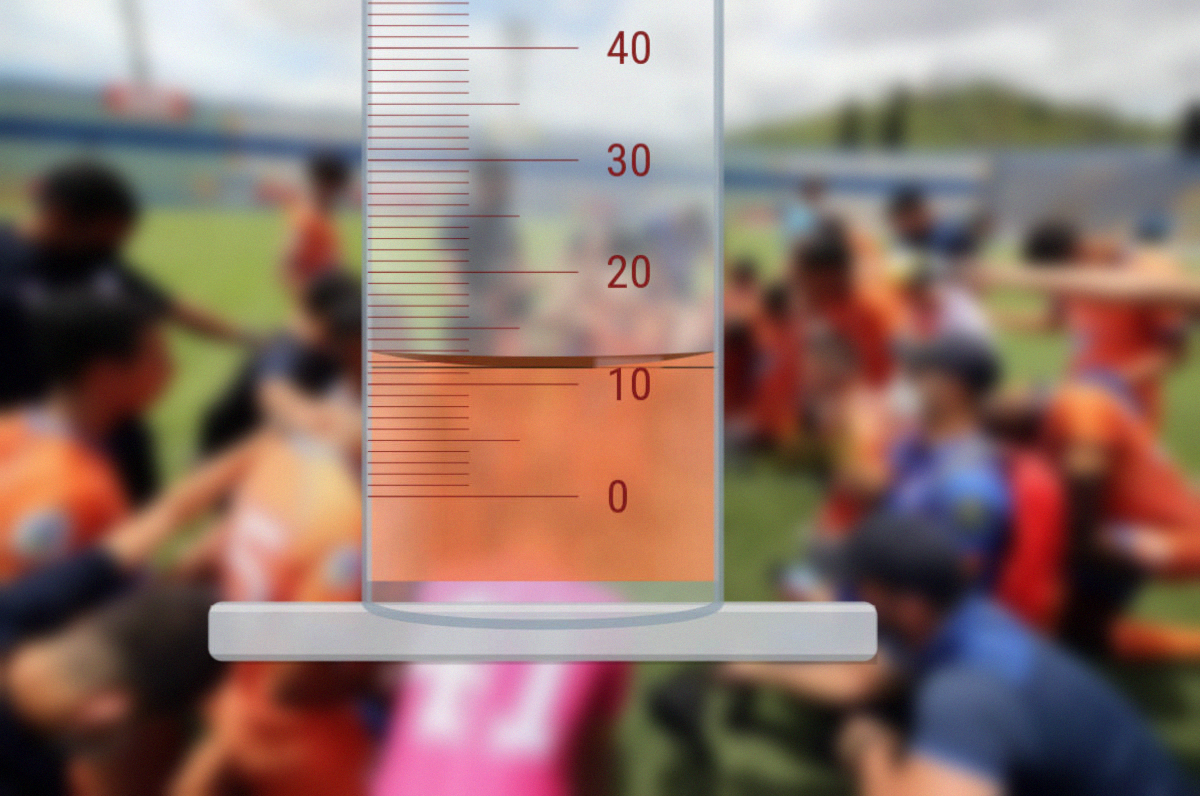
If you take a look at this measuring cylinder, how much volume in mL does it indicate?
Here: 11.5 mL
